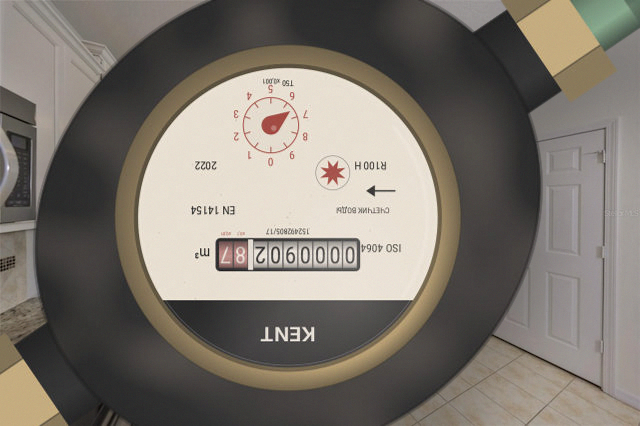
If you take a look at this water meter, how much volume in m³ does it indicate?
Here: 902.876 m³
